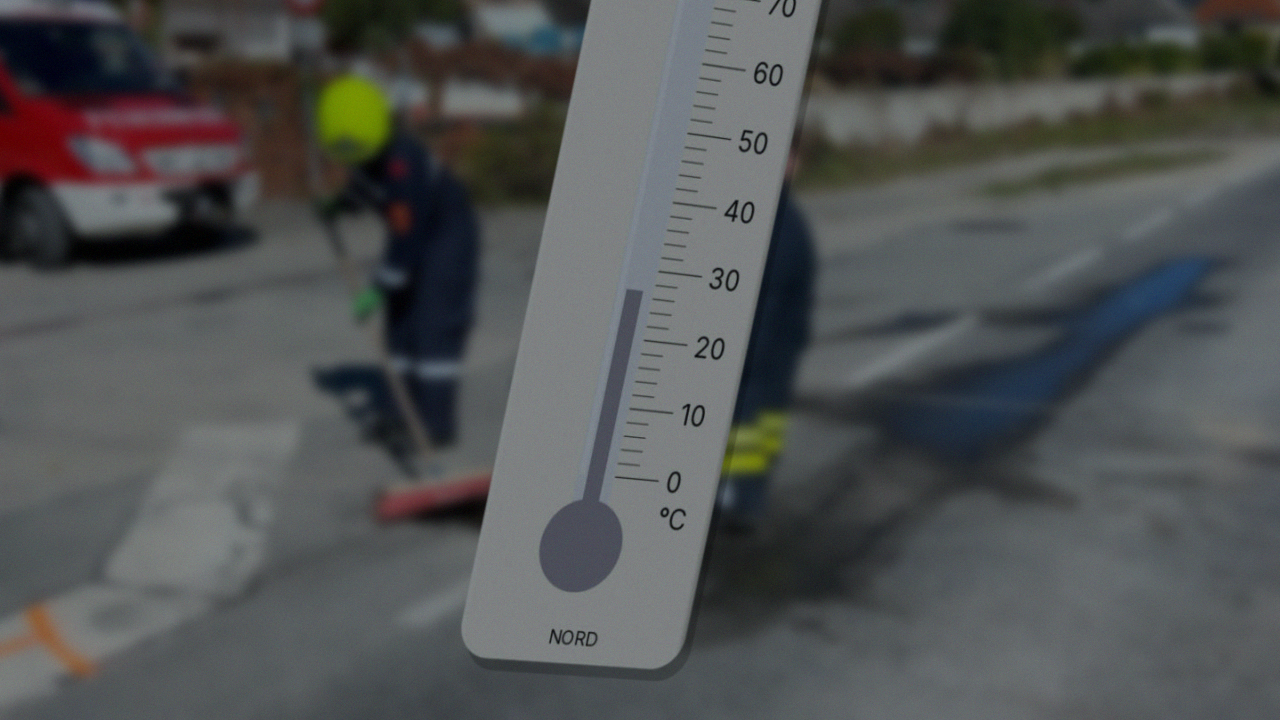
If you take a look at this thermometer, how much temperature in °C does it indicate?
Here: 27 °C
